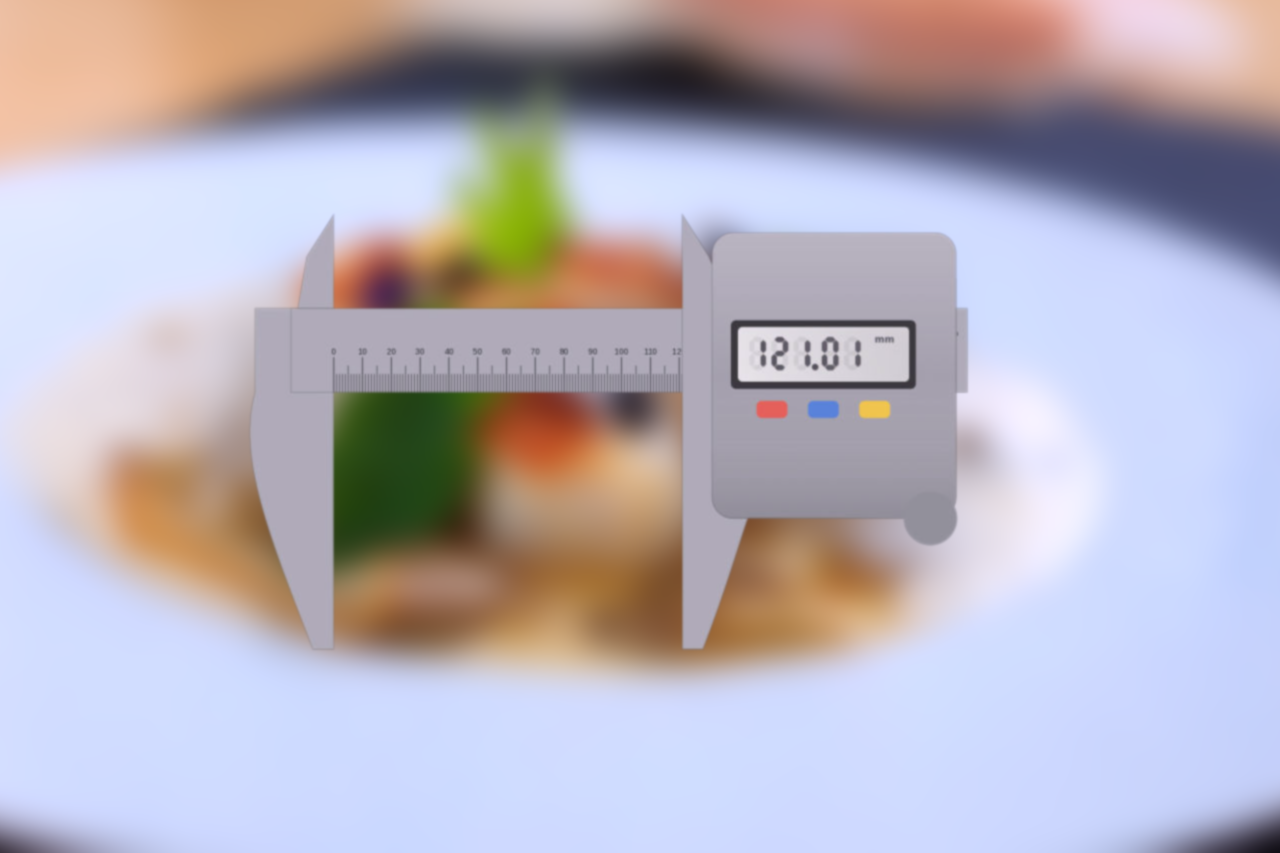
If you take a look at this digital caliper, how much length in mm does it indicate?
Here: 121.01 mm
